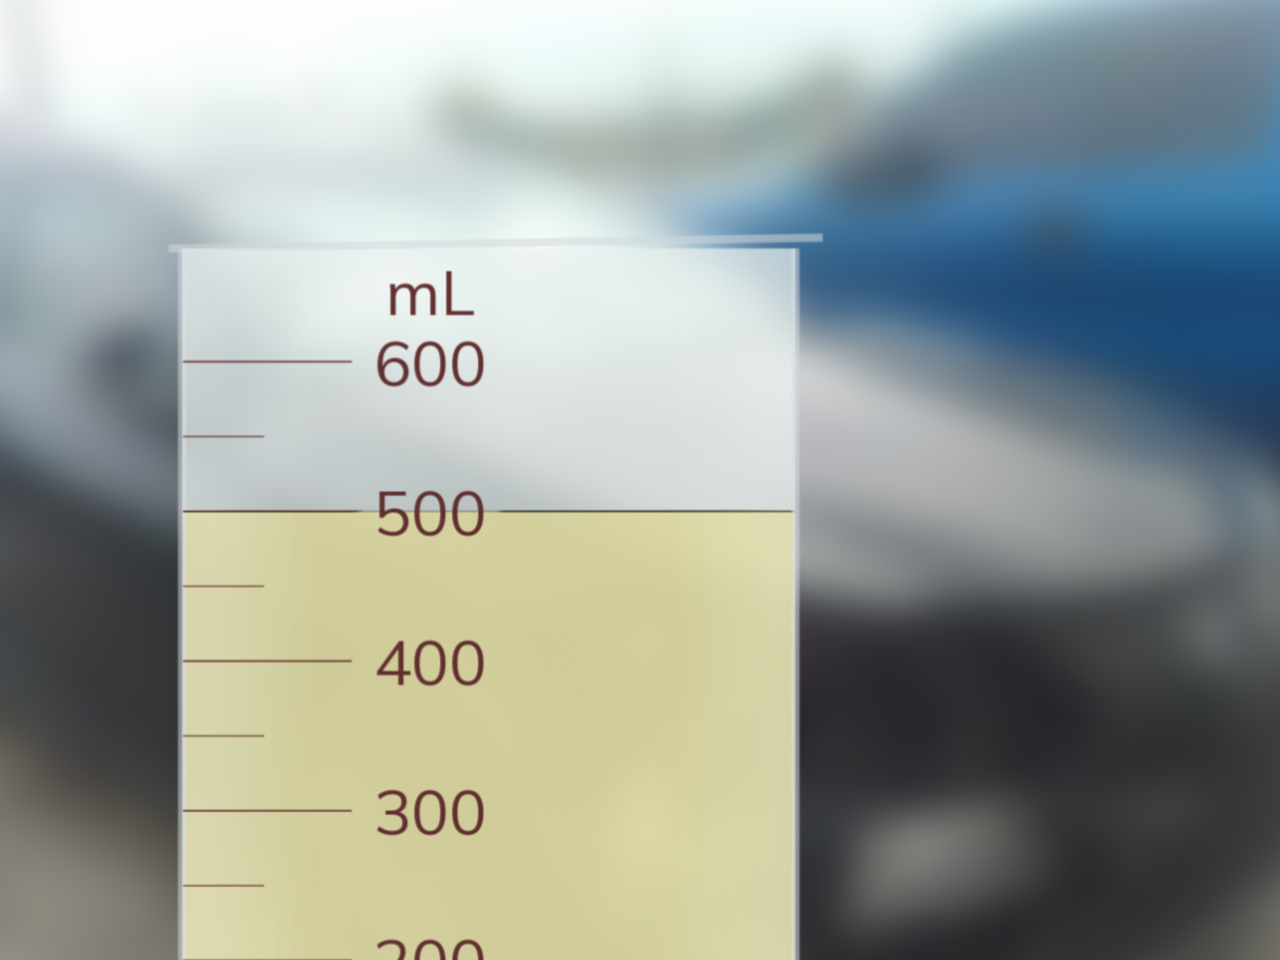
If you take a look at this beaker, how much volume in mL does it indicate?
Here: 500 mL
